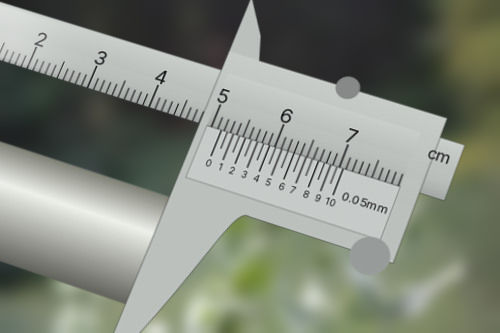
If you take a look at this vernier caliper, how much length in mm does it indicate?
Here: 51.6 mm
